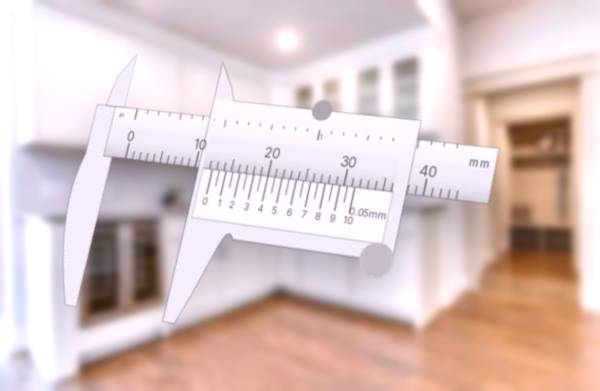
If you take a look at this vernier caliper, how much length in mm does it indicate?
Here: 12.4 mm
